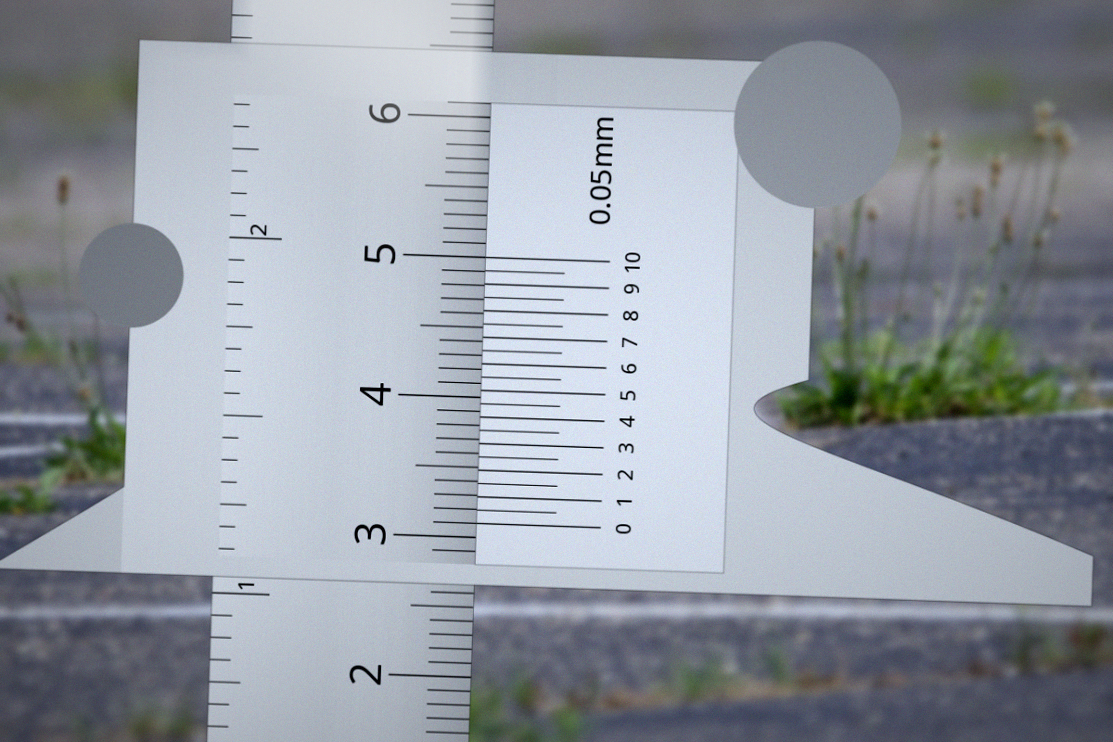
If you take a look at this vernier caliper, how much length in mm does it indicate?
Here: 31.0 mm
